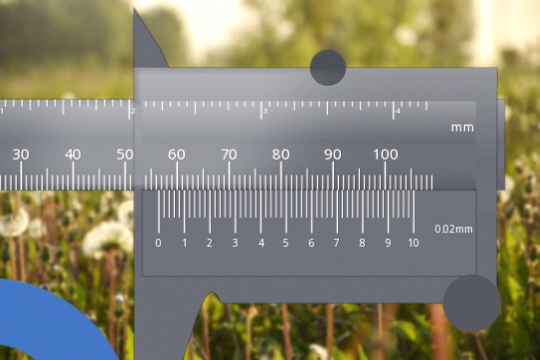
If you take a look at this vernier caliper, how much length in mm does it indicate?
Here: 56.5 mm
